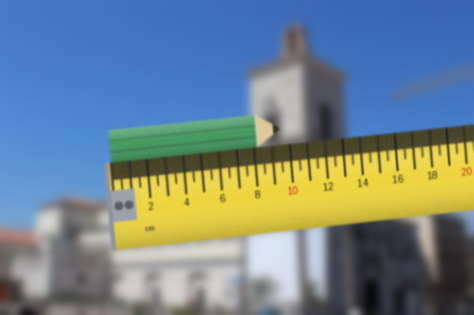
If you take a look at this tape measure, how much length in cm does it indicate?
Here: 9.5 cm
